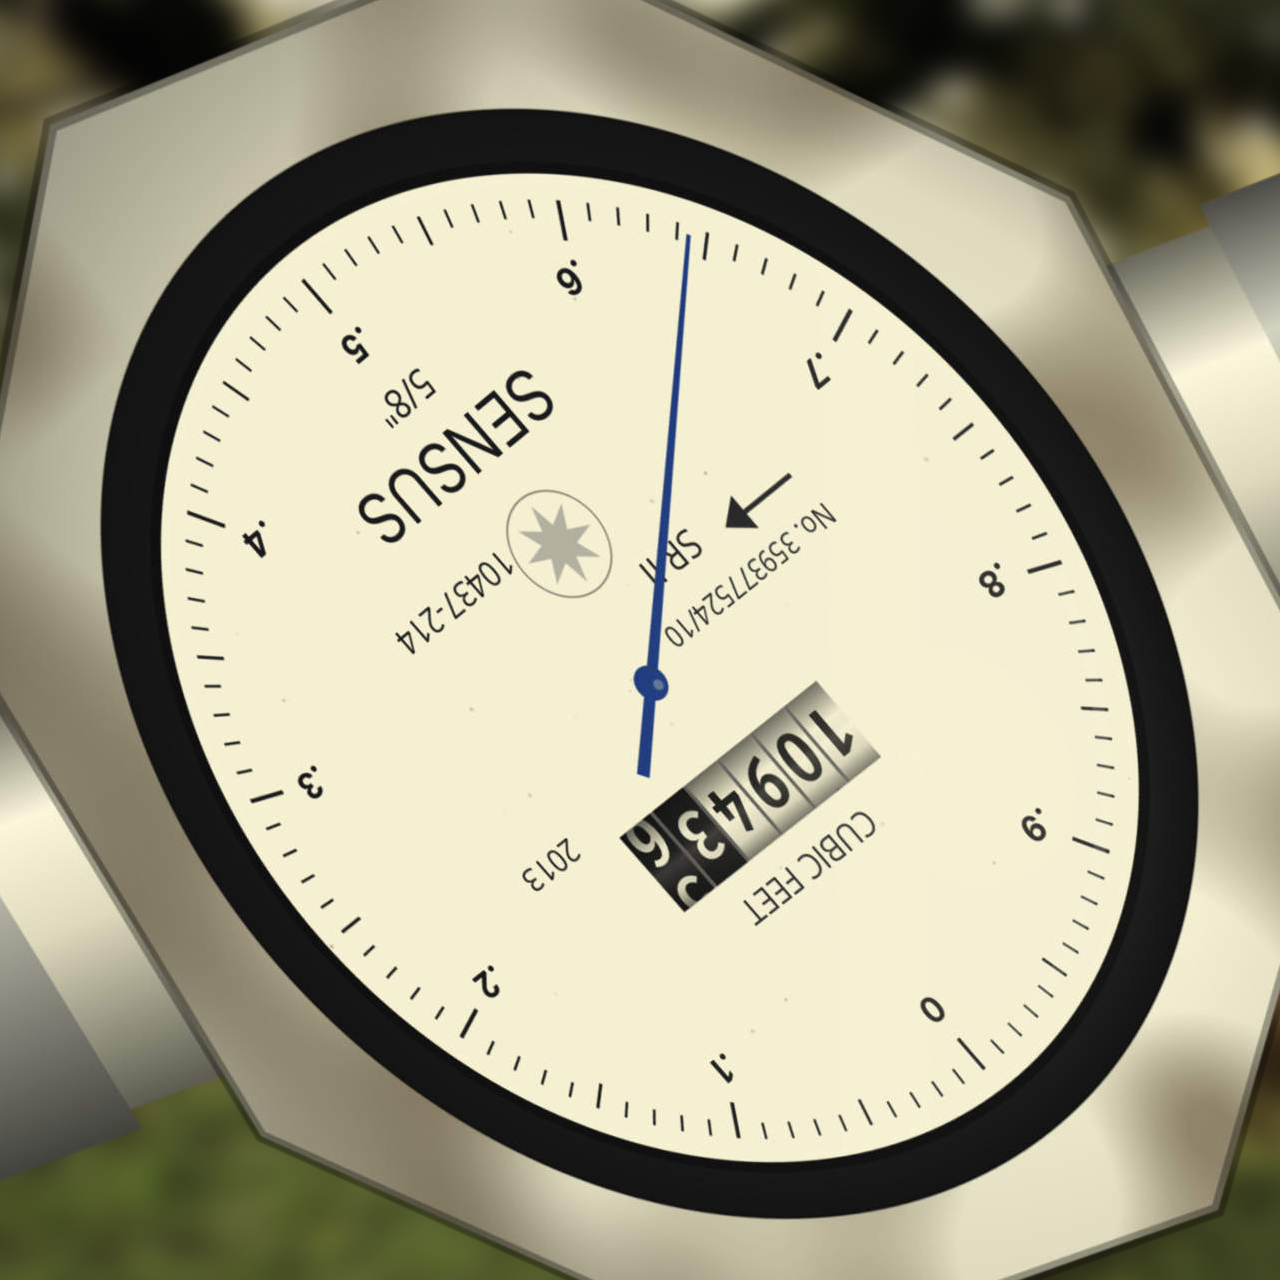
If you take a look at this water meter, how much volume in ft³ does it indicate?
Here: 109435.64 ft³
